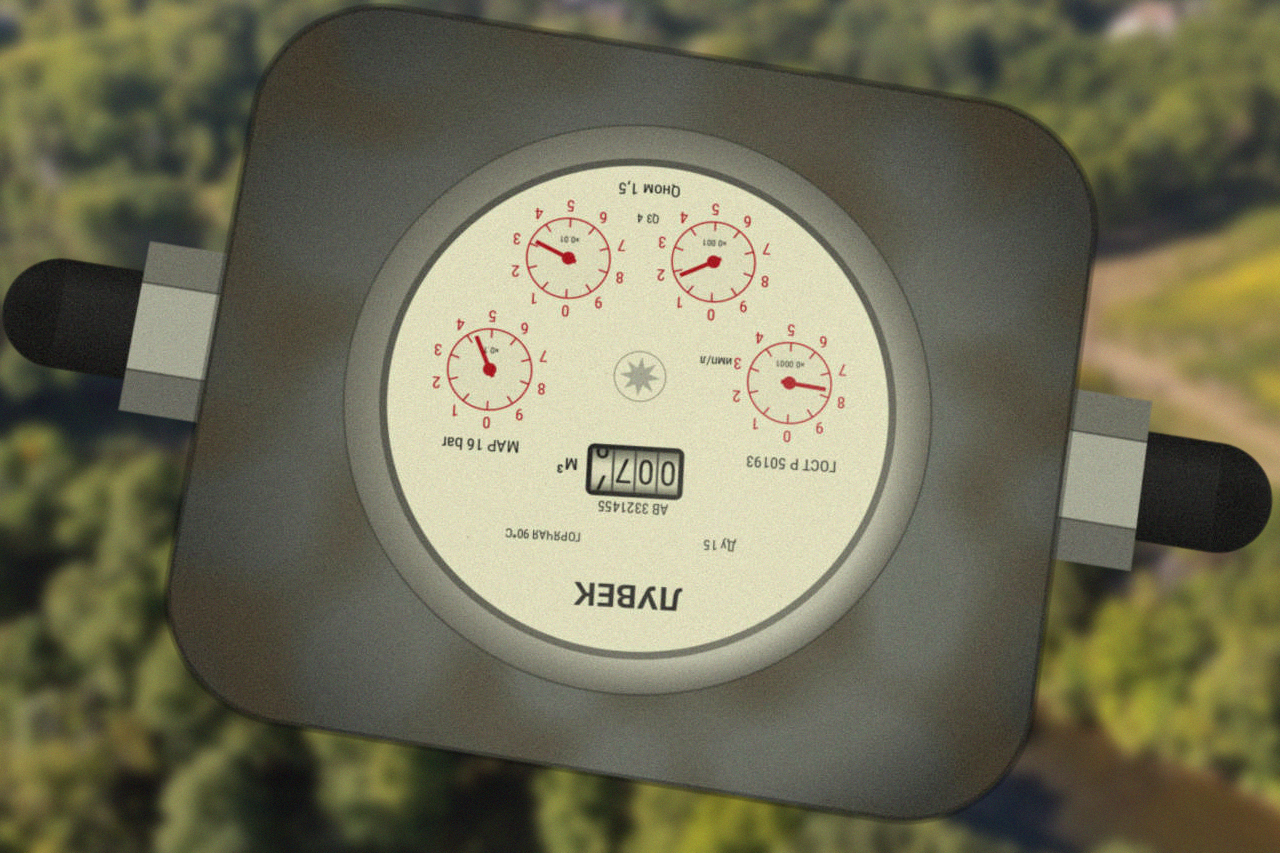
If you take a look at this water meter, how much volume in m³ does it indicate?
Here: 77.4317 m³
